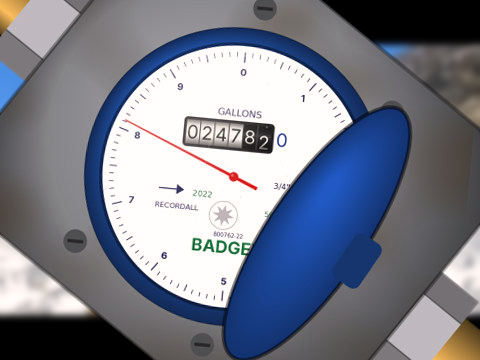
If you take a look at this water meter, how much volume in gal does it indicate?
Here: 247818.1 gal
